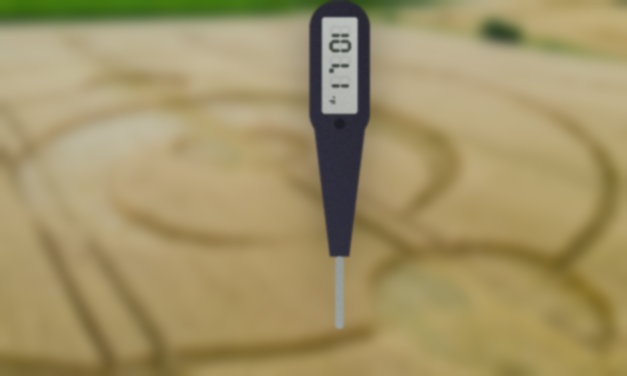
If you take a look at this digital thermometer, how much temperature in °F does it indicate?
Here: 101.1 °F
